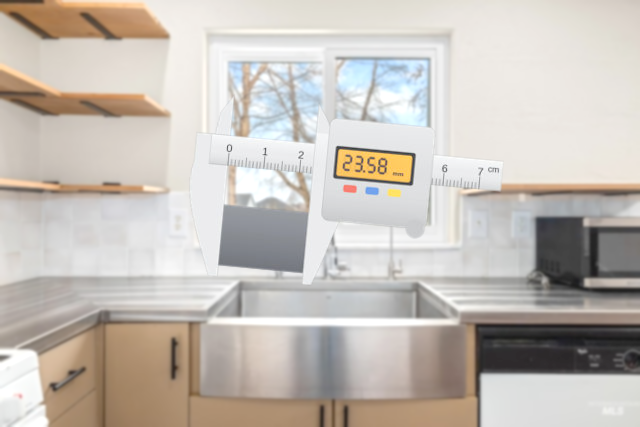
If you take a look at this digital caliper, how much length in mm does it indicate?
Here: 23.58 mm
